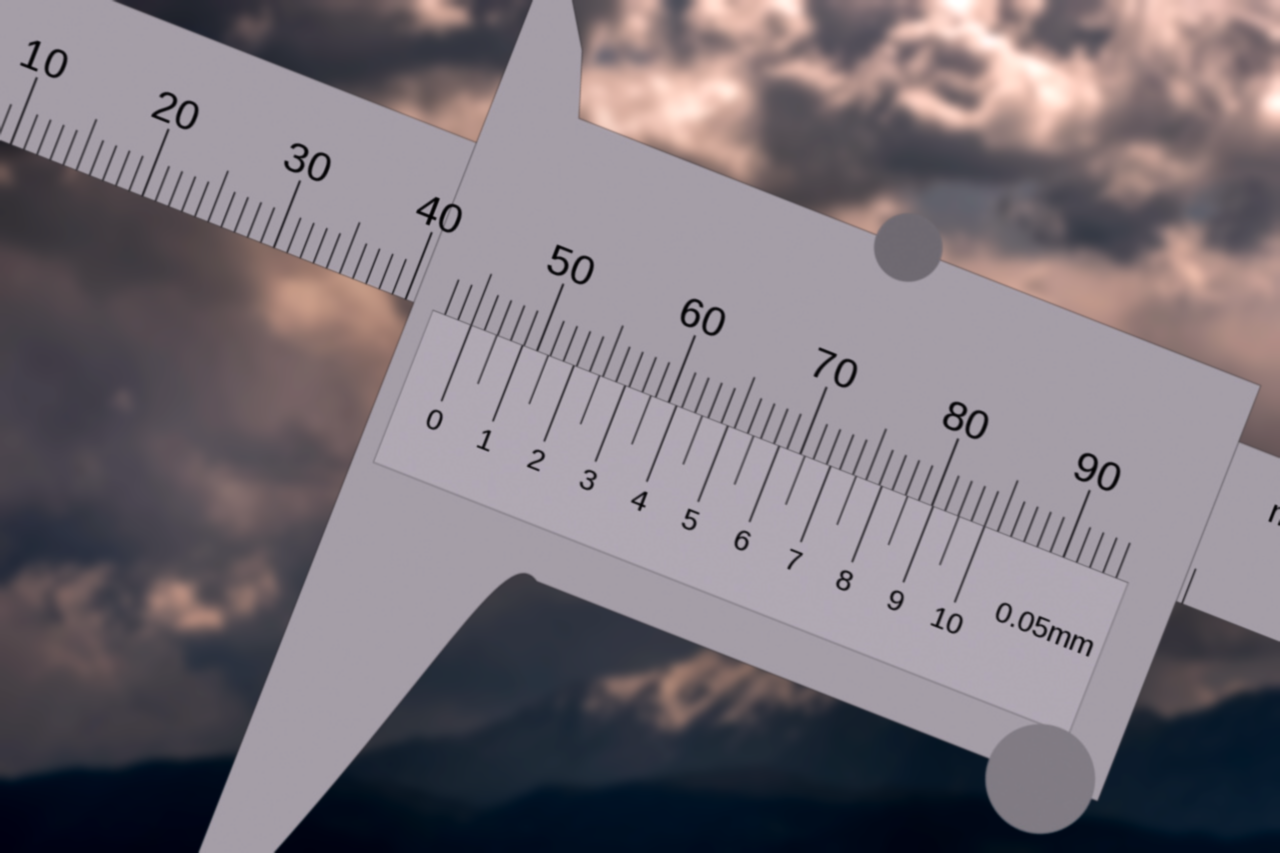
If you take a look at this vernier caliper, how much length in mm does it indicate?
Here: 45.0 mm
